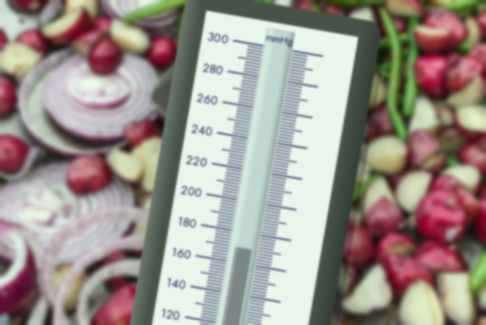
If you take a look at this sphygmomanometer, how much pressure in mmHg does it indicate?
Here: 170 mmHg
